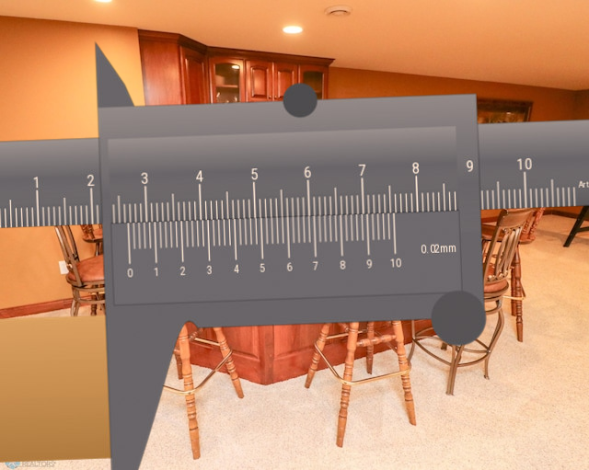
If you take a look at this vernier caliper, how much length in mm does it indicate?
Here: 26.6 mm
